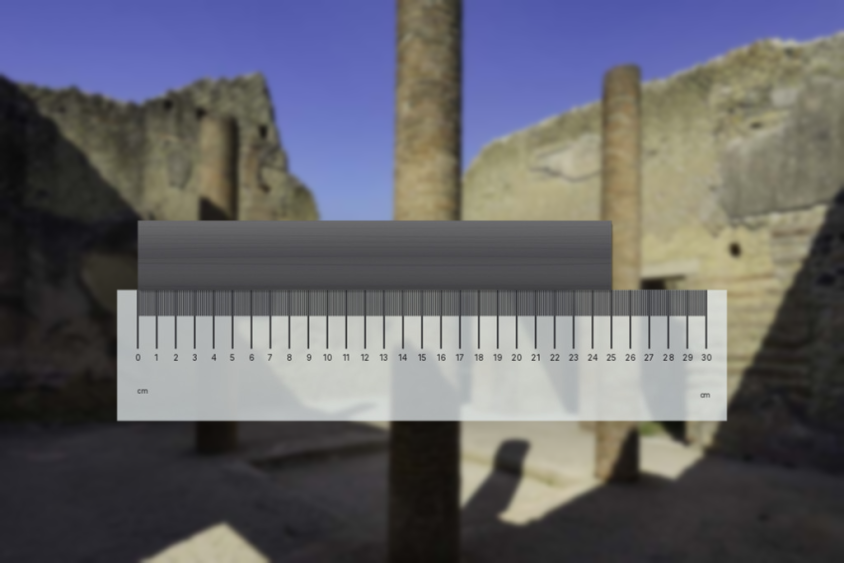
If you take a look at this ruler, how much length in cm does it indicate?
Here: 25 cm
